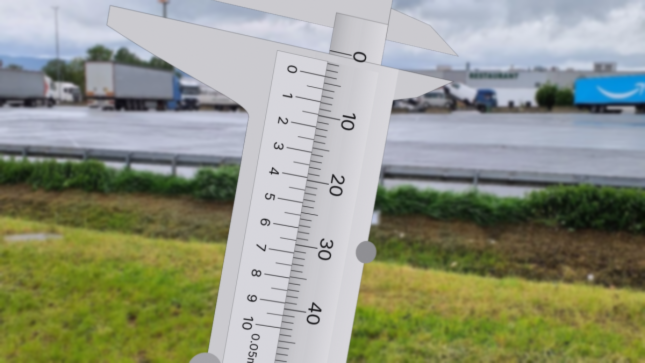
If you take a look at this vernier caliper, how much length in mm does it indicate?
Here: 4.0 mm
